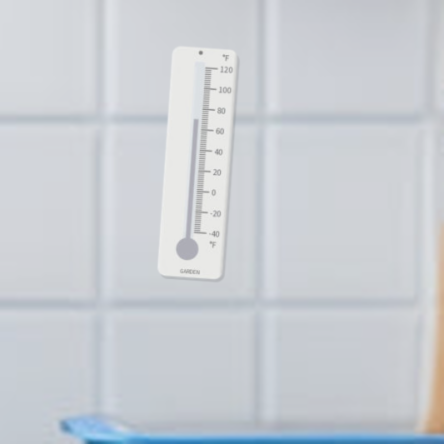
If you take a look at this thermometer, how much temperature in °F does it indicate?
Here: 70 °F
